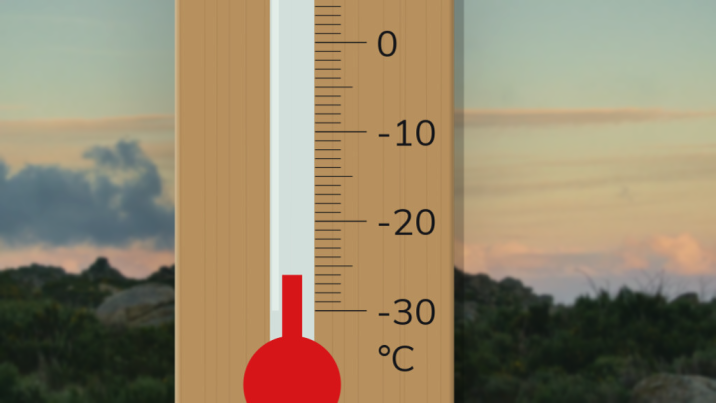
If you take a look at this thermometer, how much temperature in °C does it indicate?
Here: -26 °C
